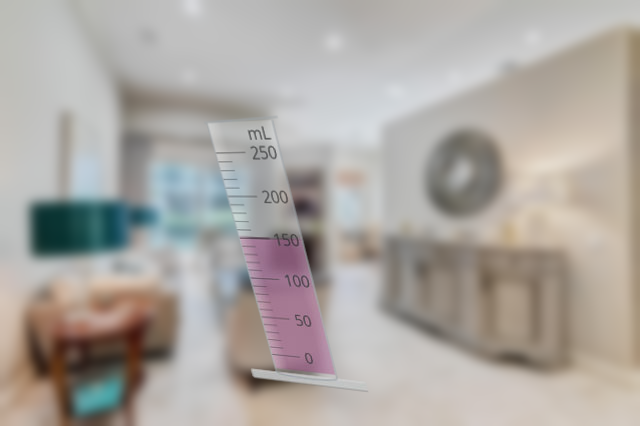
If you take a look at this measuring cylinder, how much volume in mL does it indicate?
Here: 150 mL
